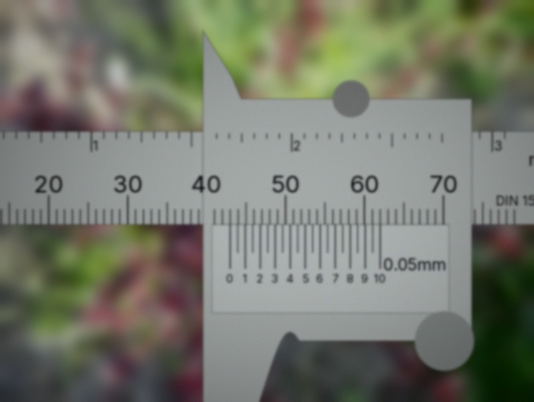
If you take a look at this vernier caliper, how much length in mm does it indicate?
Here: 43.0 mm
